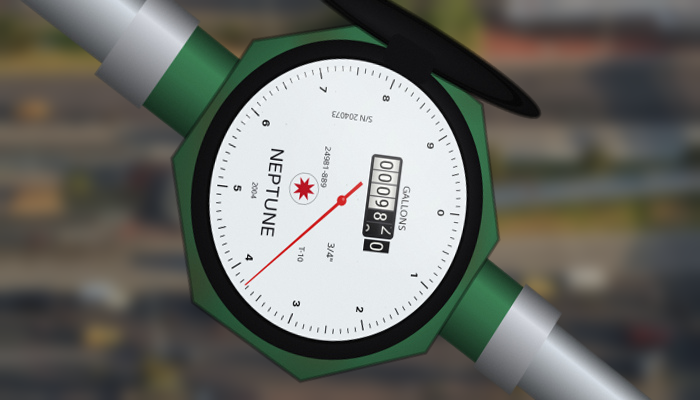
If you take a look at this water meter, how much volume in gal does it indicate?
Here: 9823.7 gal
